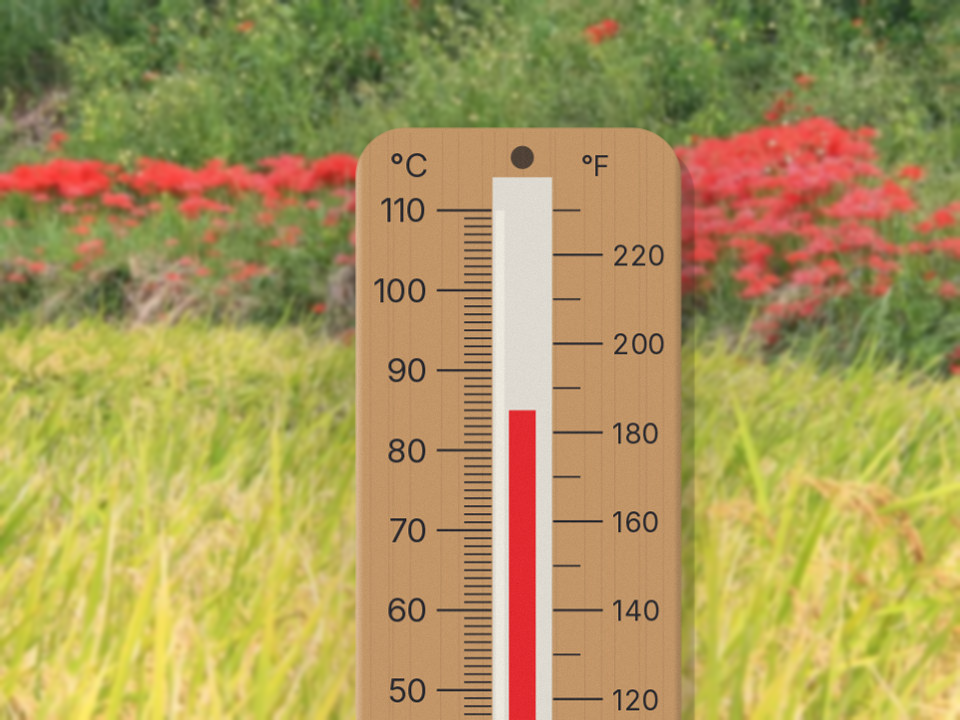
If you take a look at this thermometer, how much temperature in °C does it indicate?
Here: 85 °C
